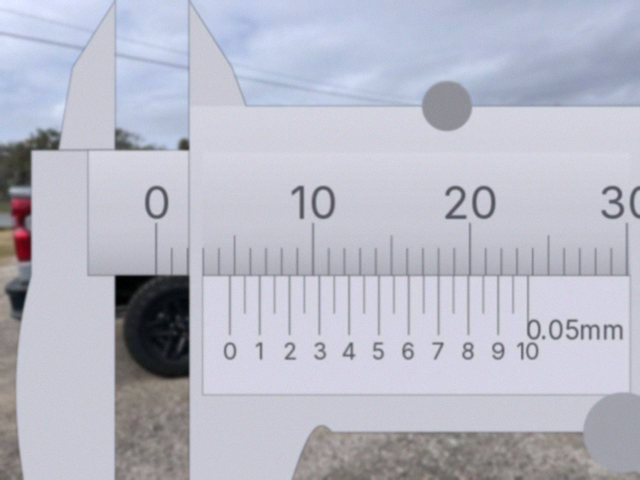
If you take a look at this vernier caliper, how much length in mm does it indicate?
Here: 4.7 mm
